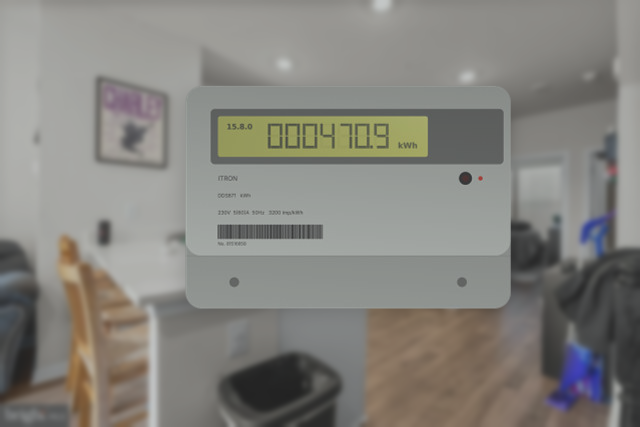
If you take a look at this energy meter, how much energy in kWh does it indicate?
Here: 470.9 kWh
